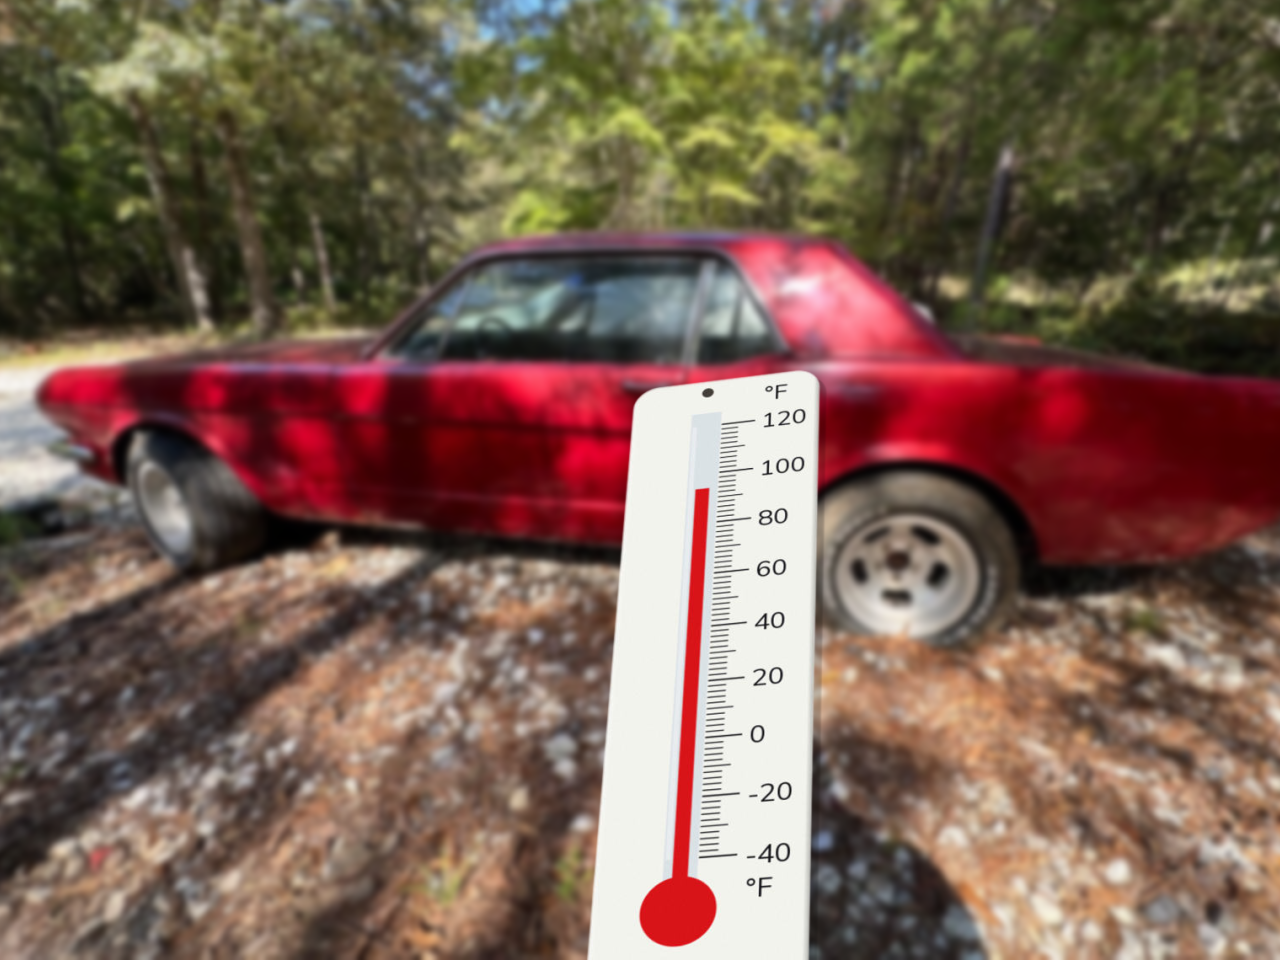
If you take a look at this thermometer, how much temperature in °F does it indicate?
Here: 94 °F
